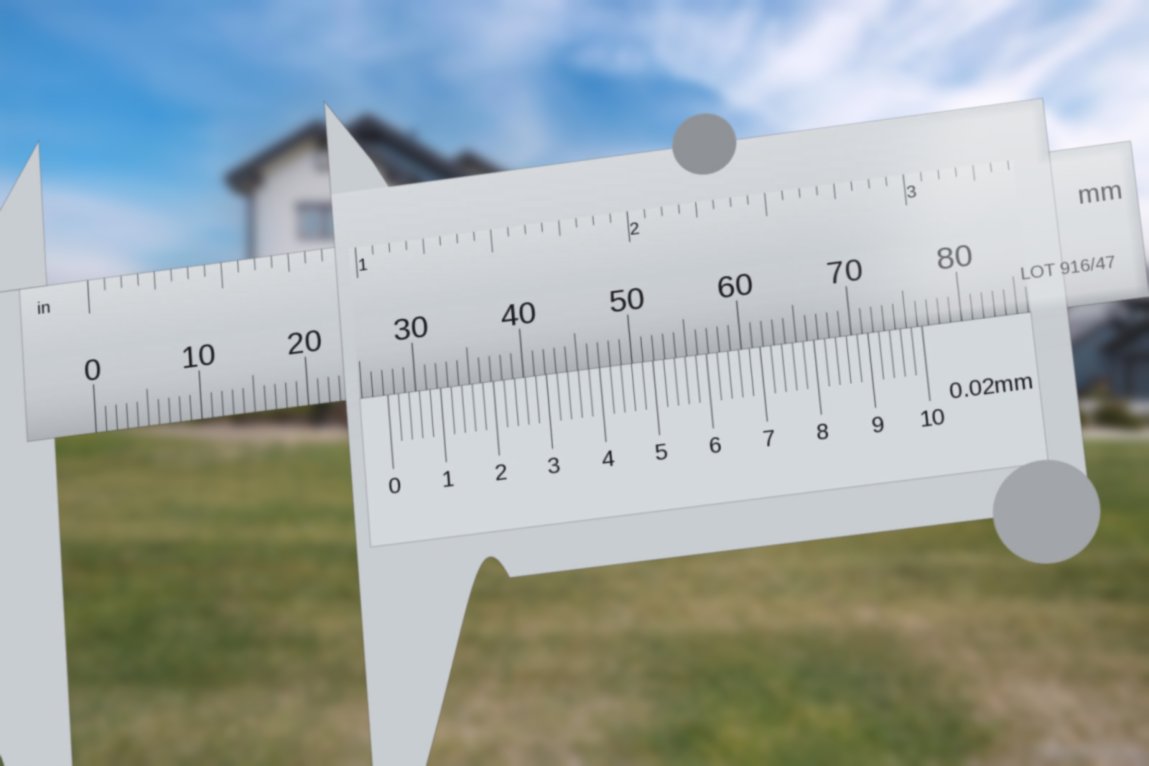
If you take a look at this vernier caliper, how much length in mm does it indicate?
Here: 27.4 mm
